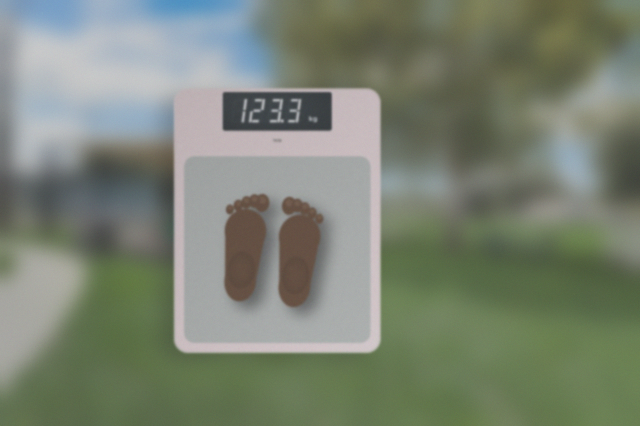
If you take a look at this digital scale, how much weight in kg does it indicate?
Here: 123.3 kg
